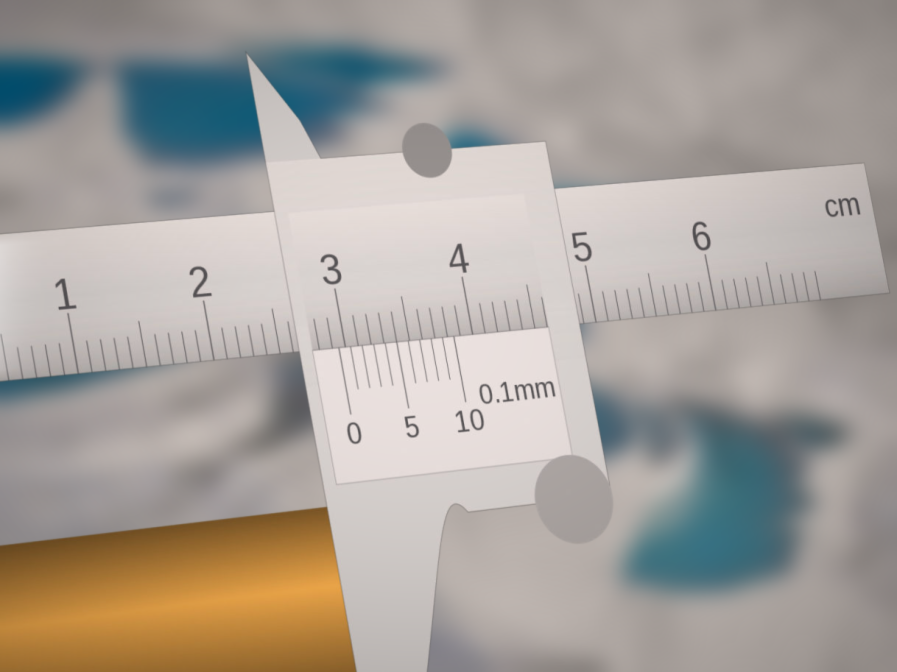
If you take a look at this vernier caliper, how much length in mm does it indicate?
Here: 29.5 mm
